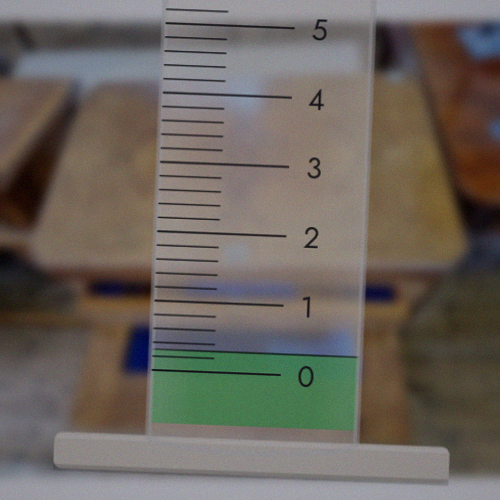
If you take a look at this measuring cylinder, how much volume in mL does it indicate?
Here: 0.3 mL
